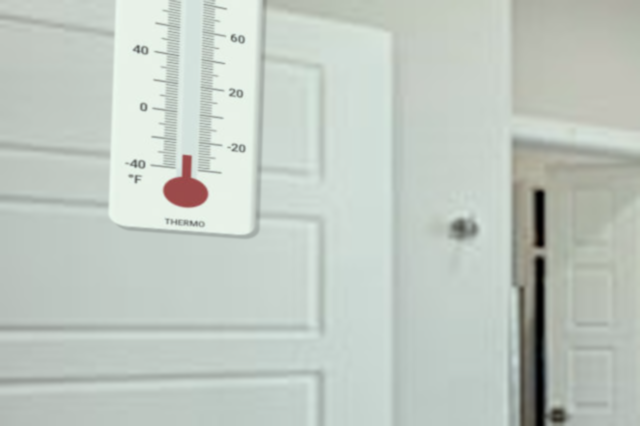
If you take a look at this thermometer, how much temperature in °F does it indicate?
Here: -30 °F
